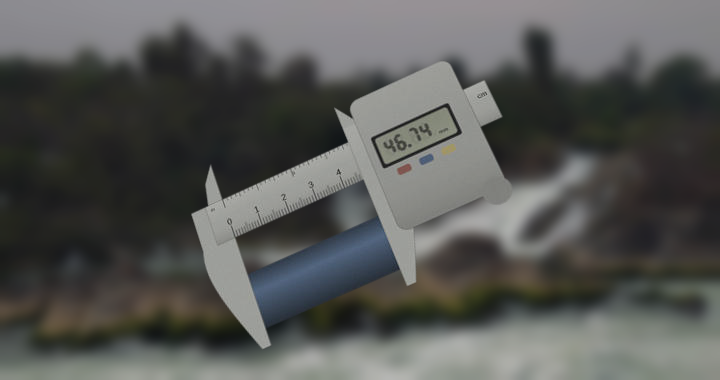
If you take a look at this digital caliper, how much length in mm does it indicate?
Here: 46.74 mm
